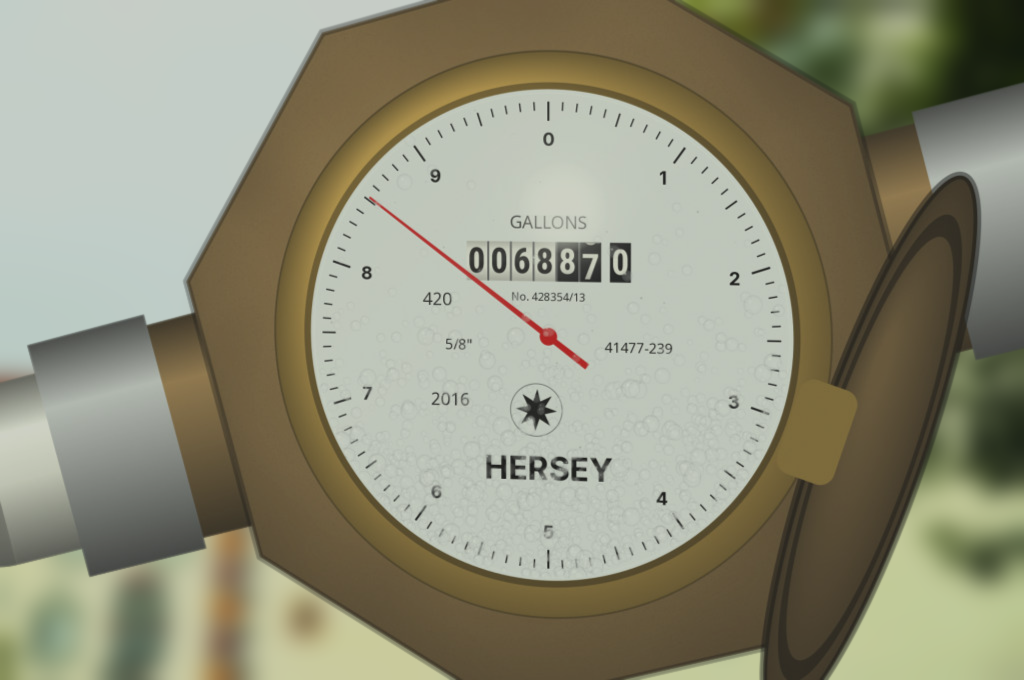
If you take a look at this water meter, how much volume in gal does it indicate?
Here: 68868.5 gal
